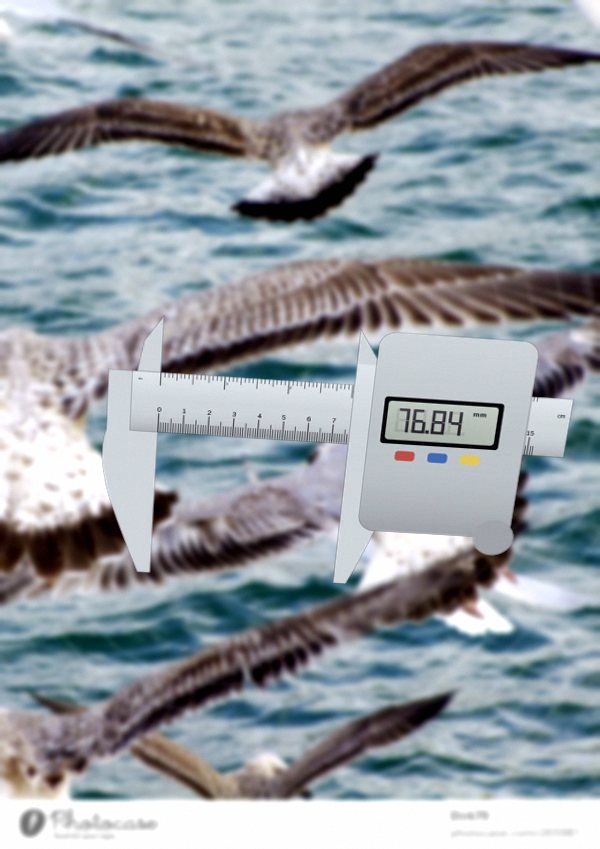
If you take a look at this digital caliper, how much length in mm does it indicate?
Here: 76.84 mm
